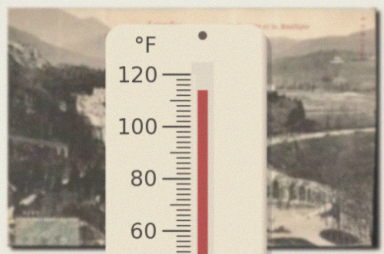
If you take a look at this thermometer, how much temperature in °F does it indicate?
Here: 114 °F
